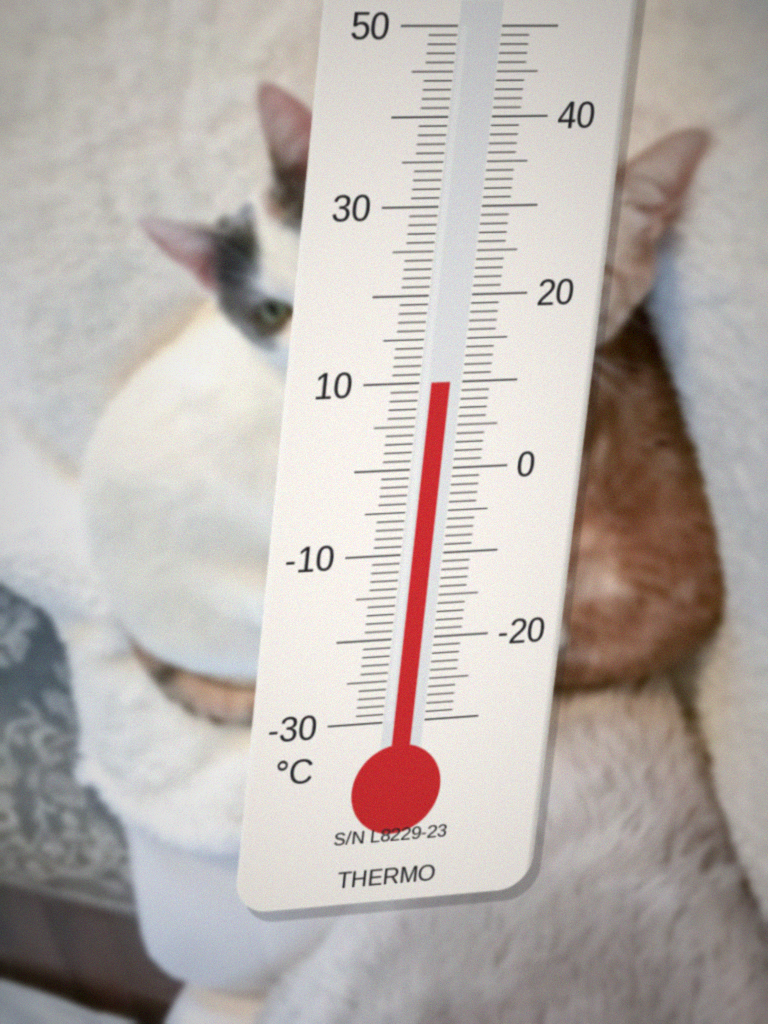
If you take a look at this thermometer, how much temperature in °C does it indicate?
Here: 10 °C
